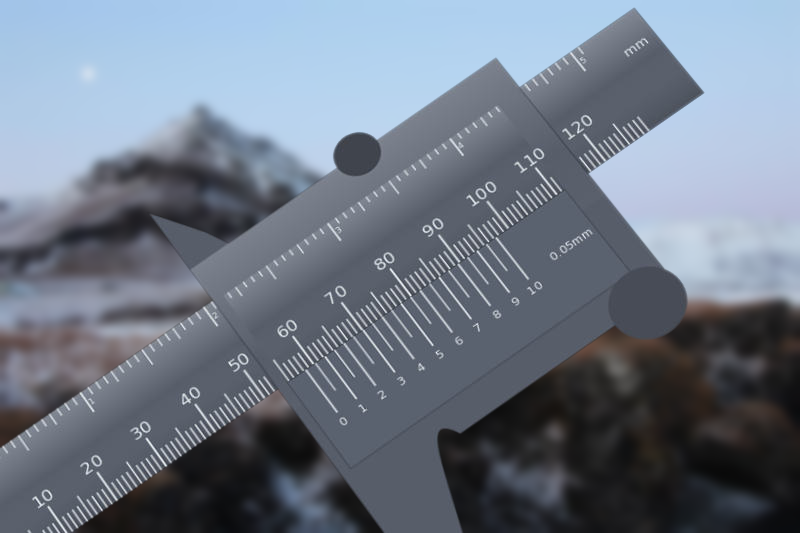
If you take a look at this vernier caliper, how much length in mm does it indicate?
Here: 58.4 mm
